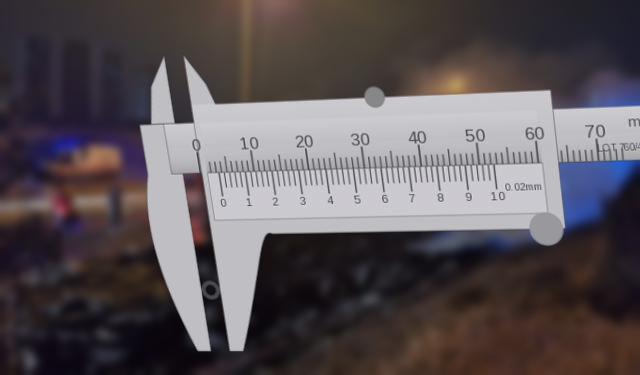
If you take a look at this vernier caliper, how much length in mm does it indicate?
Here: 3.5 mm
